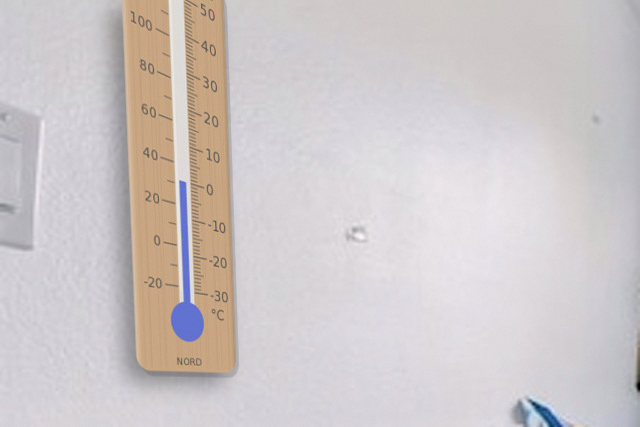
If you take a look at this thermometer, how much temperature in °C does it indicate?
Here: 0 °C
